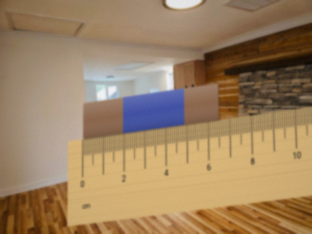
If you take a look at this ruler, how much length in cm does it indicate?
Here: 6.5 cm
